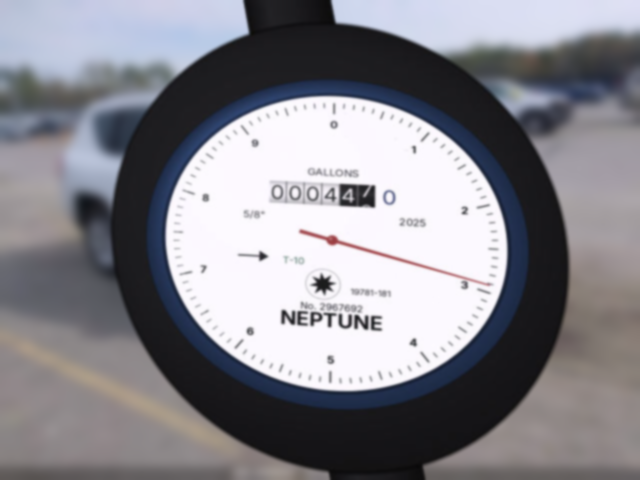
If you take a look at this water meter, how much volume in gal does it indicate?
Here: 4472.9 gal
